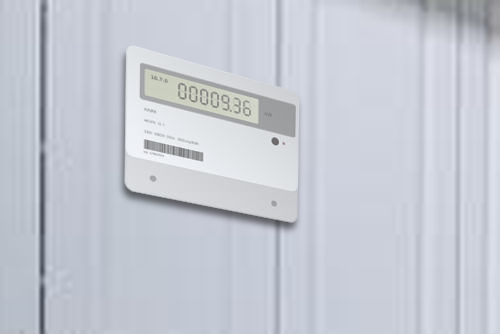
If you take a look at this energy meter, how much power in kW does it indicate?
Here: 9.36 kW
